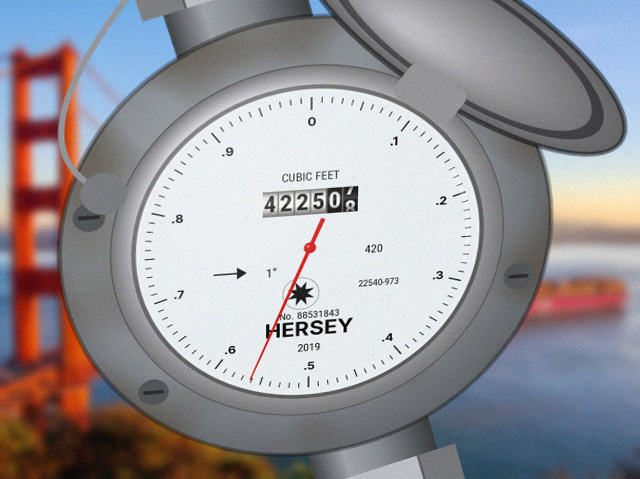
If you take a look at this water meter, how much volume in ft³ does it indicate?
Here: 422507.56 ft³
